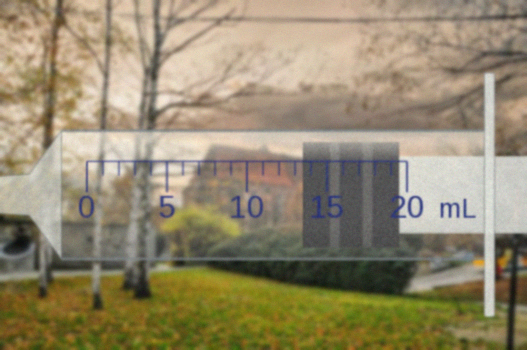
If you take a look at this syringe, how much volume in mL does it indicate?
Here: 13.5 mL
